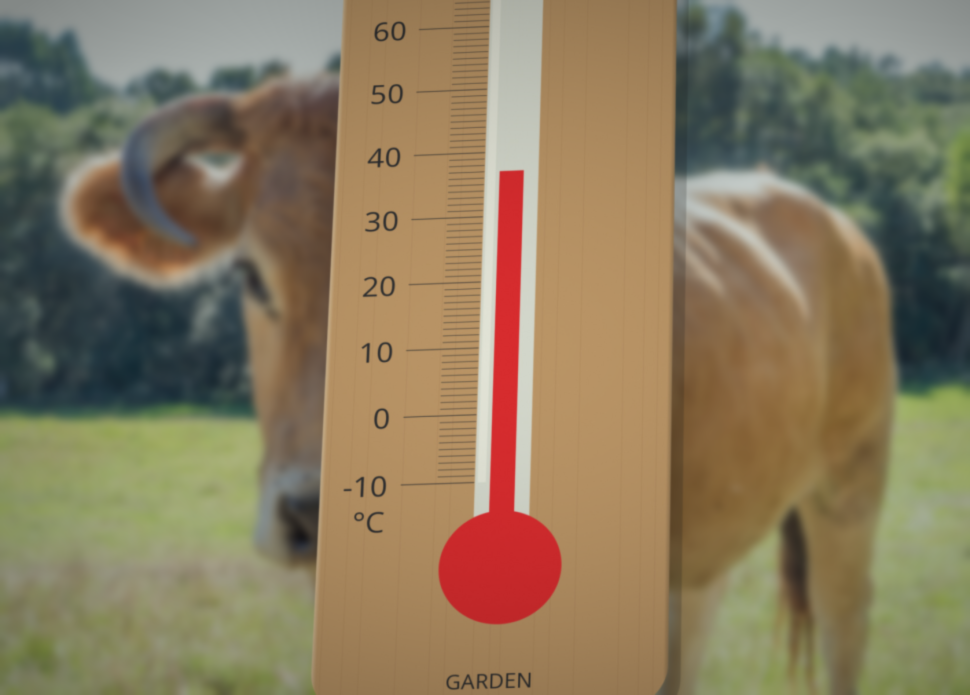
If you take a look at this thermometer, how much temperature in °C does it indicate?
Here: 37 °C
